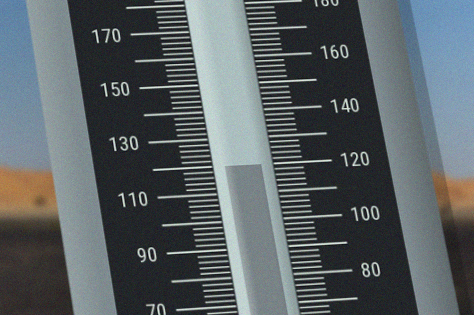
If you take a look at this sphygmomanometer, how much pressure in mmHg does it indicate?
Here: 120 mmHg
